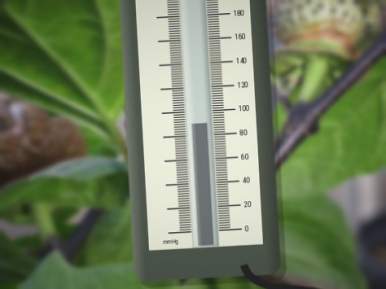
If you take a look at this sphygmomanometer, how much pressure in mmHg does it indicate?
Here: 90 mmHg
